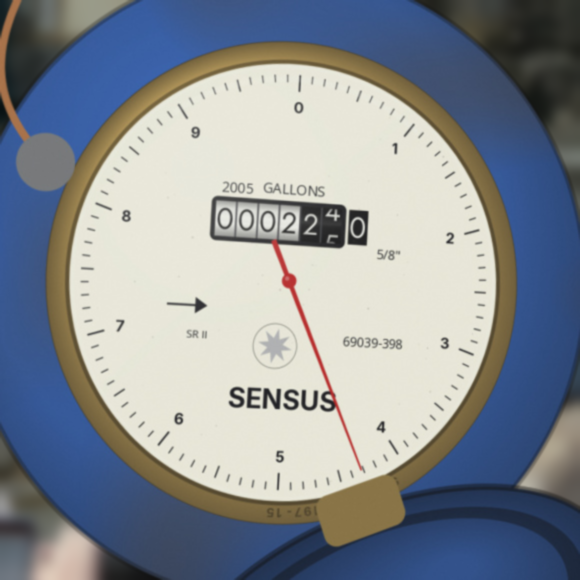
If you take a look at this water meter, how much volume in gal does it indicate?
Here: 2244.3 gal
